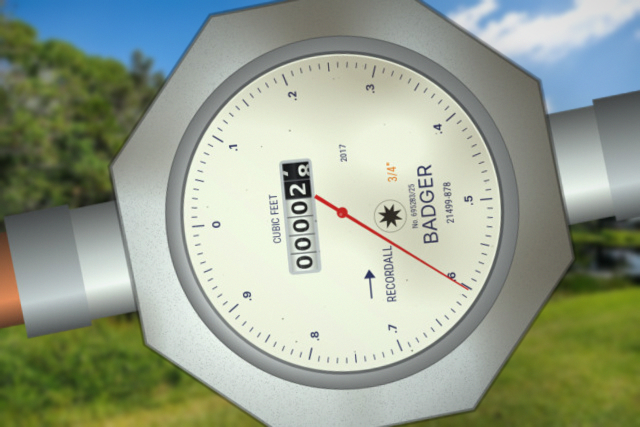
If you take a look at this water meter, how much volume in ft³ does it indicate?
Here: 27.60 ft³
